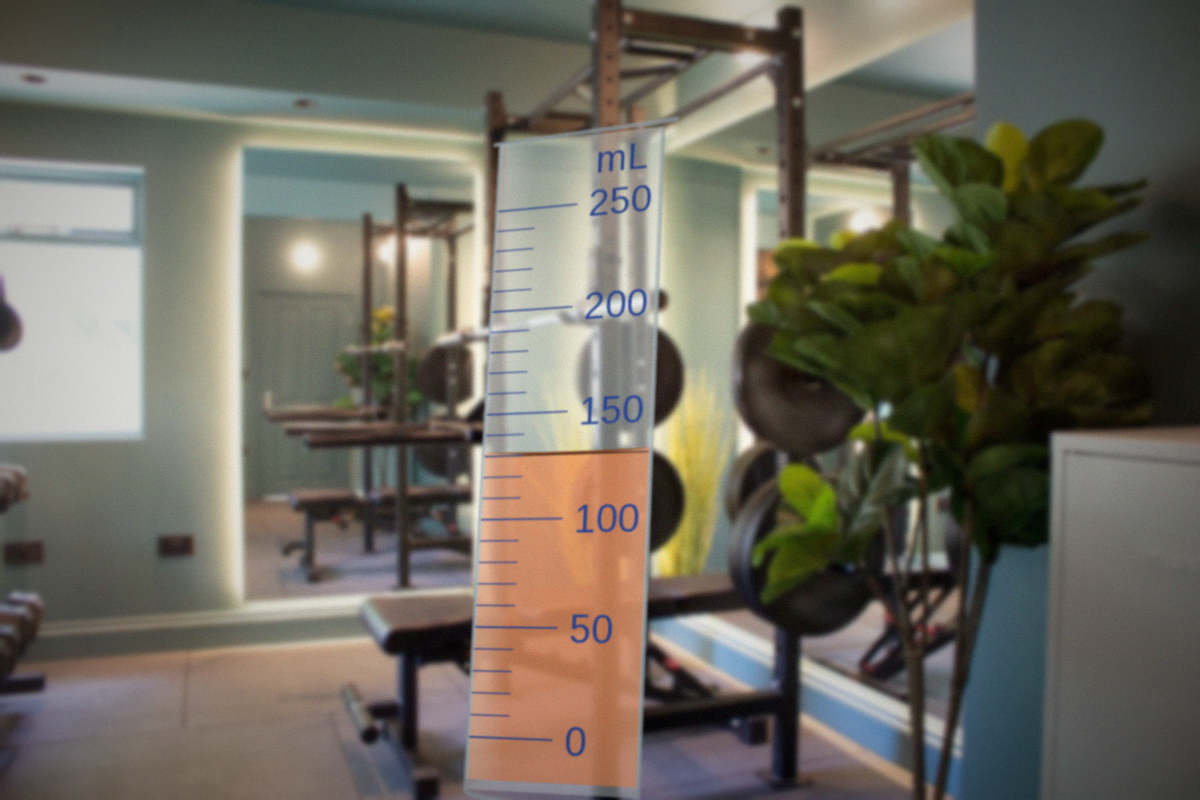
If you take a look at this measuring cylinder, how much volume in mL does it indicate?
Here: 130 mL
